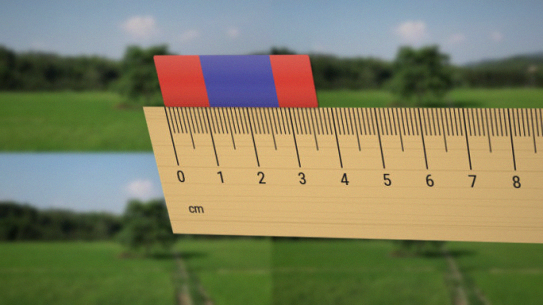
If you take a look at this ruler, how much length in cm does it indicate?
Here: 3.7 cm
